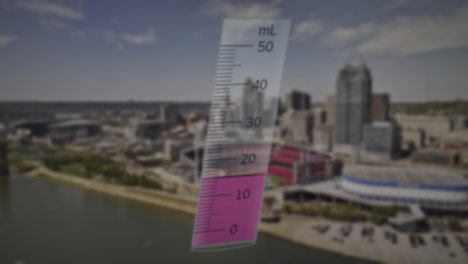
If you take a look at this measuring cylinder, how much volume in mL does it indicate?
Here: 15 mL
